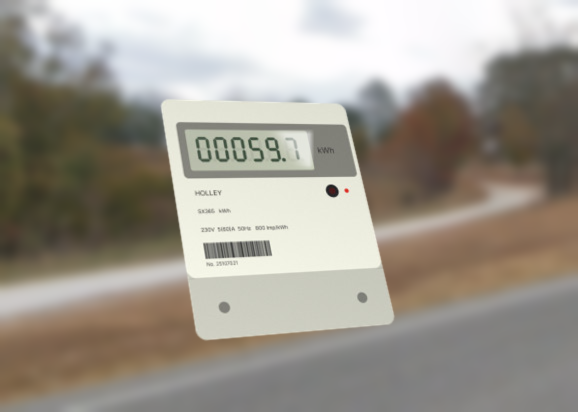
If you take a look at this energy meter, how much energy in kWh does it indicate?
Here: 59.7 kWh
